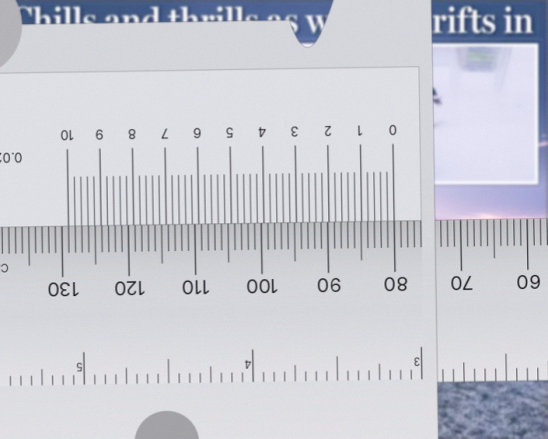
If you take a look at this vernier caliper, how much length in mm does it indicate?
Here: 80.0 mm
